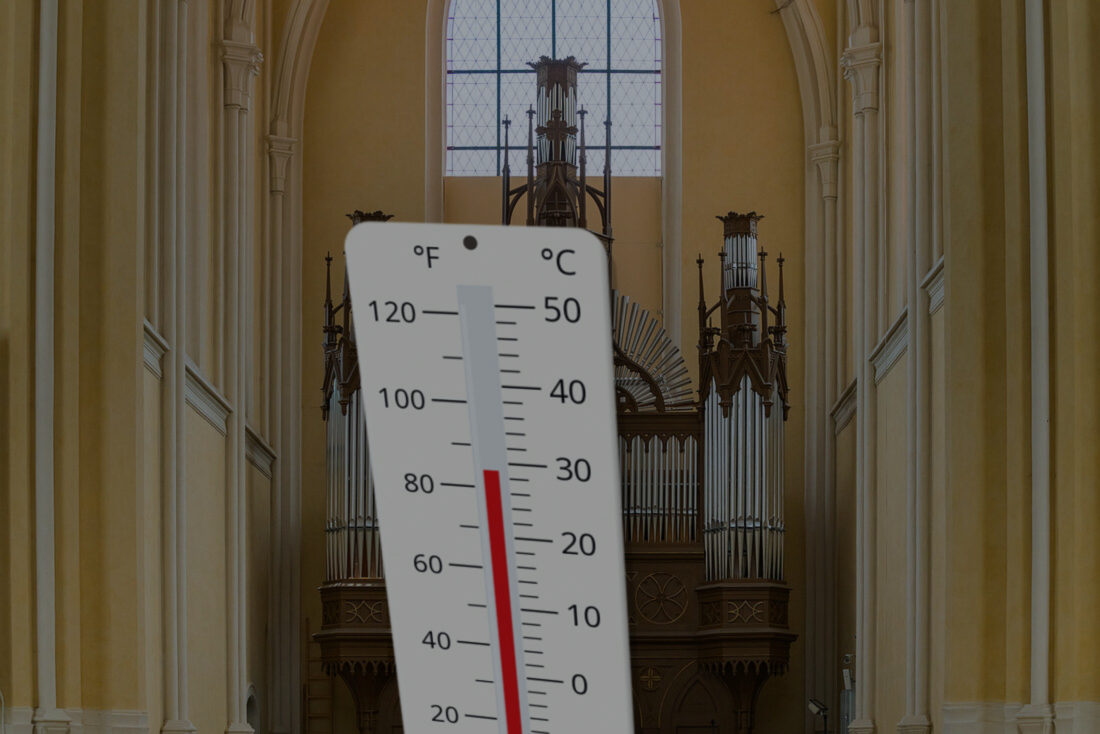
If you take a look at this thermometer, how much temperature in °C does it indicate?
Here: 29 °C
